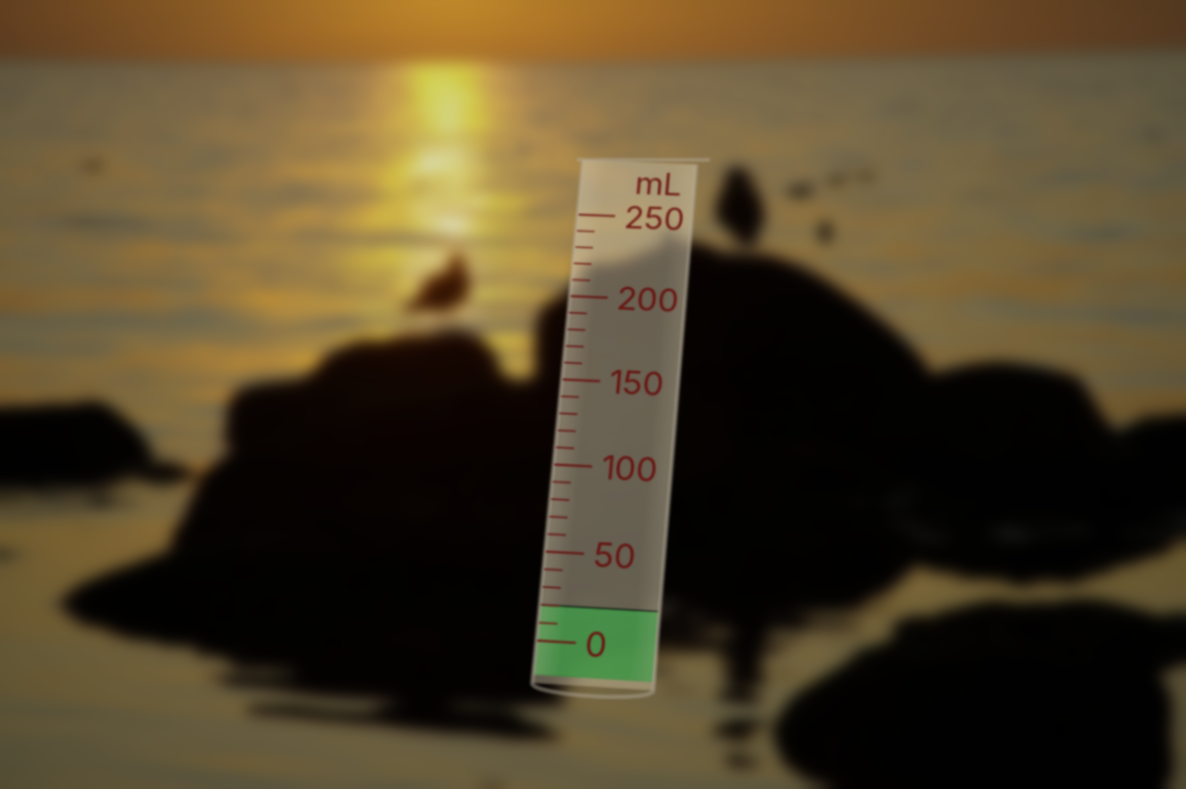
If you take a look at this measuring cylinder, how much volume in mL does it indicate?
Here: 20 mL
